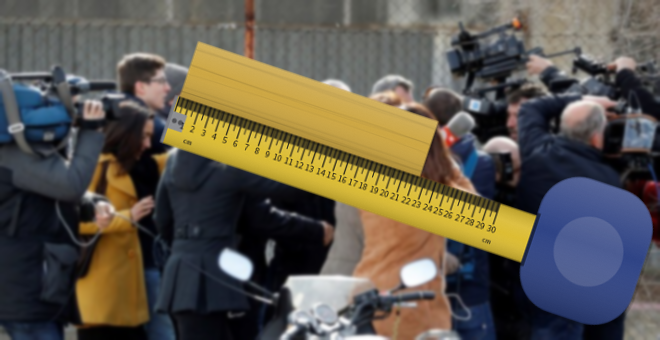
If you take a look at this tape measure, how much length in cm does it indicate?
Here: 22.5 cm
